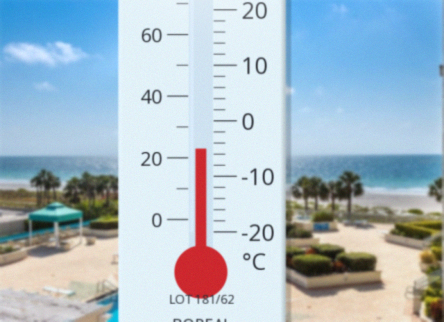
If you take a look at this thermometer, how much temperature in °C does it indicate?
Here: -5 °C
